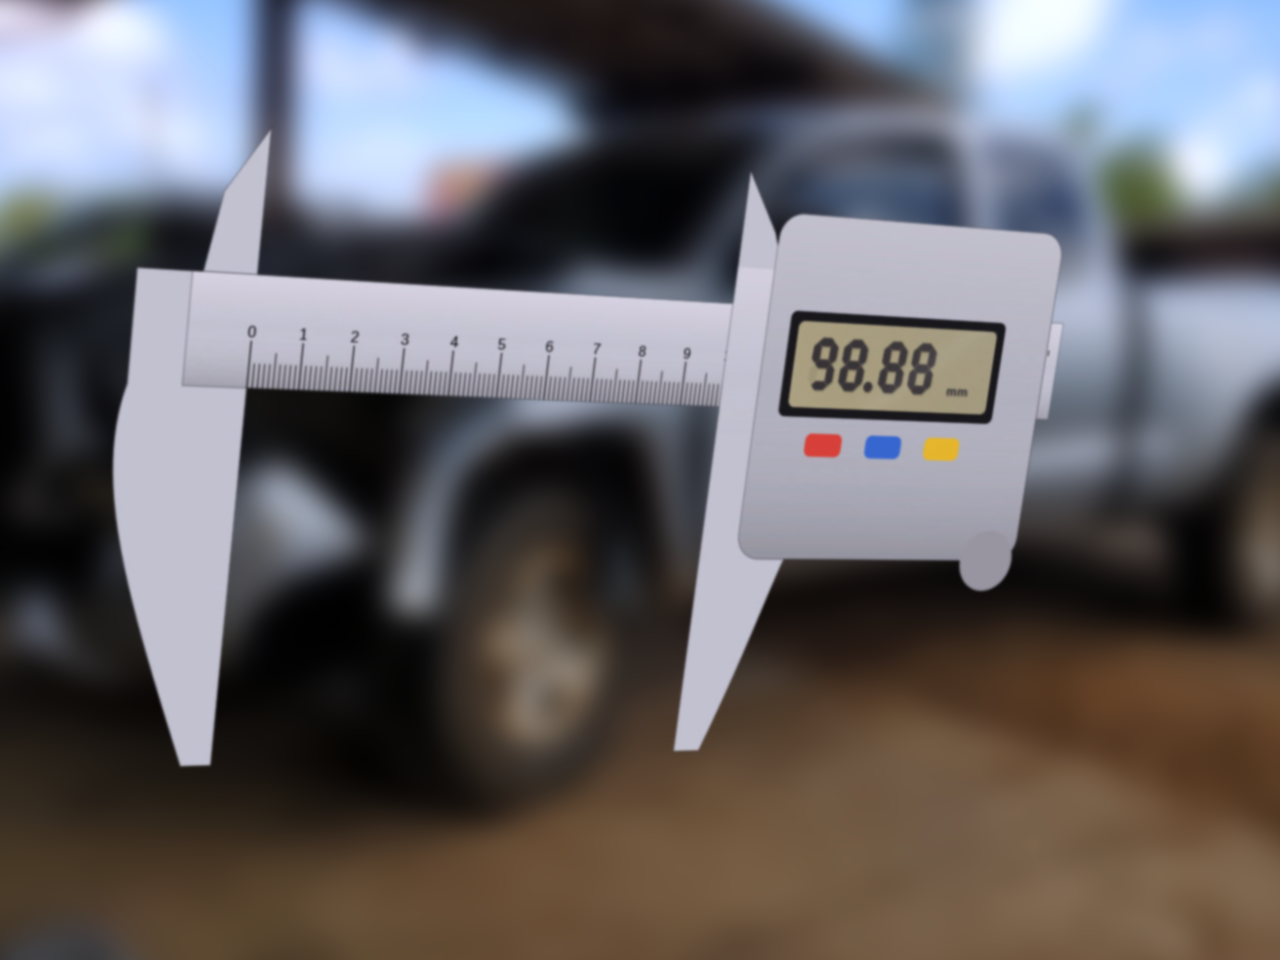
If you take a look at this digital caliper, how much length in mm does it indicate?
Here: 98.88 mm
